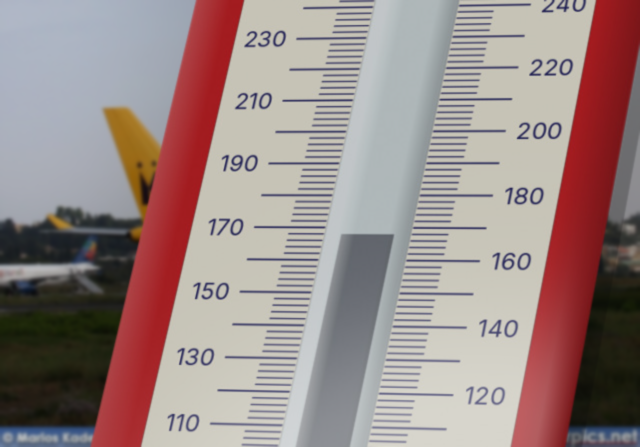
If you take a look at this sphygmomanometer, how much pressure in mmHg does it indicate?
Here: 168 mmHg
